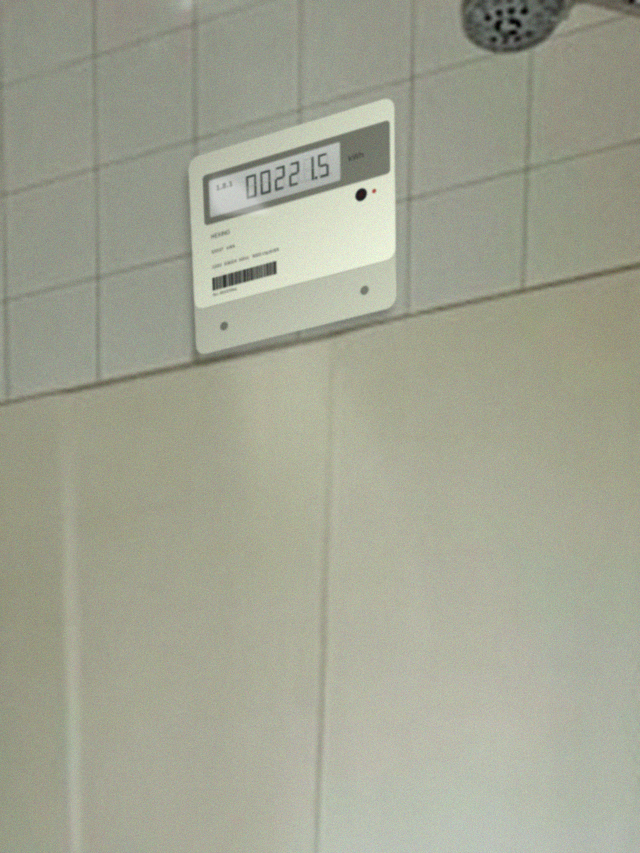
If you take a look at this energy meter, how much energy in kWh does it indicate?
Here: 221.5 kWh
